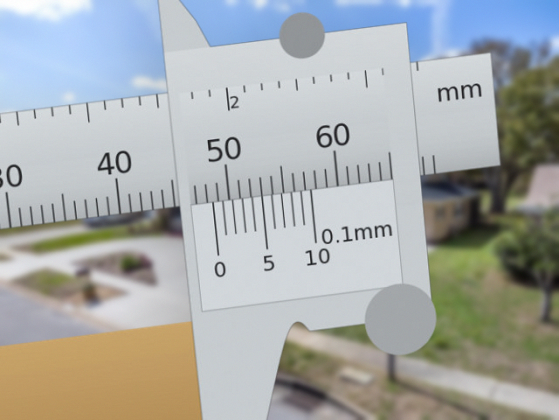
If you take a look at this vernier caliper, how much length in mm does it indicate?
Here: 48.5 mm
